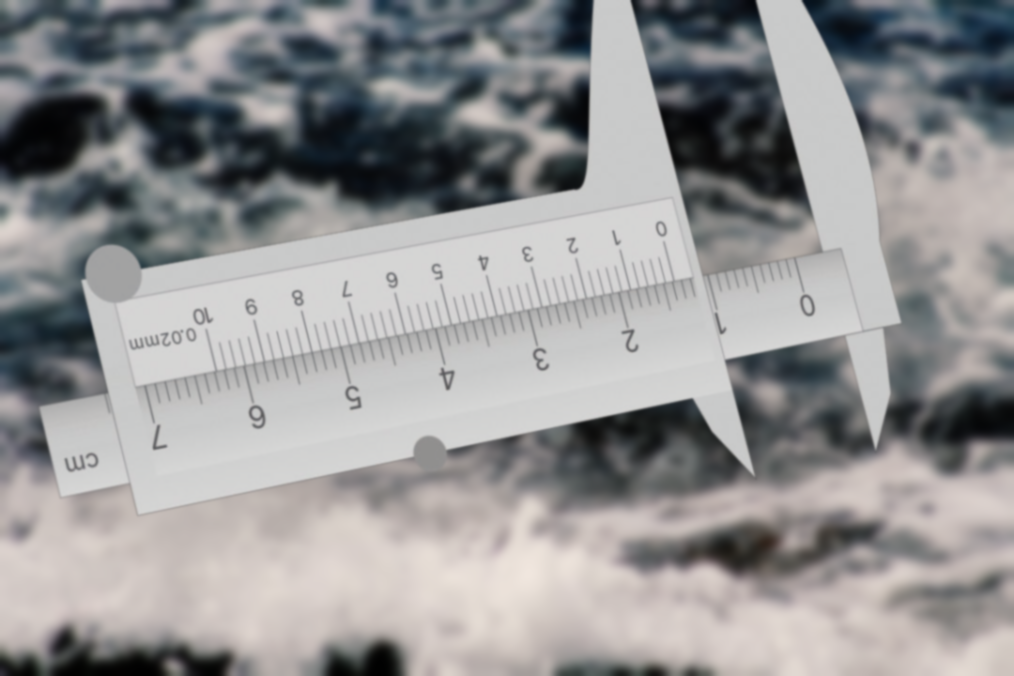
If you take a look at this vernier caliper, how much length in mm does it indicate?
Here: 13.8 mm
